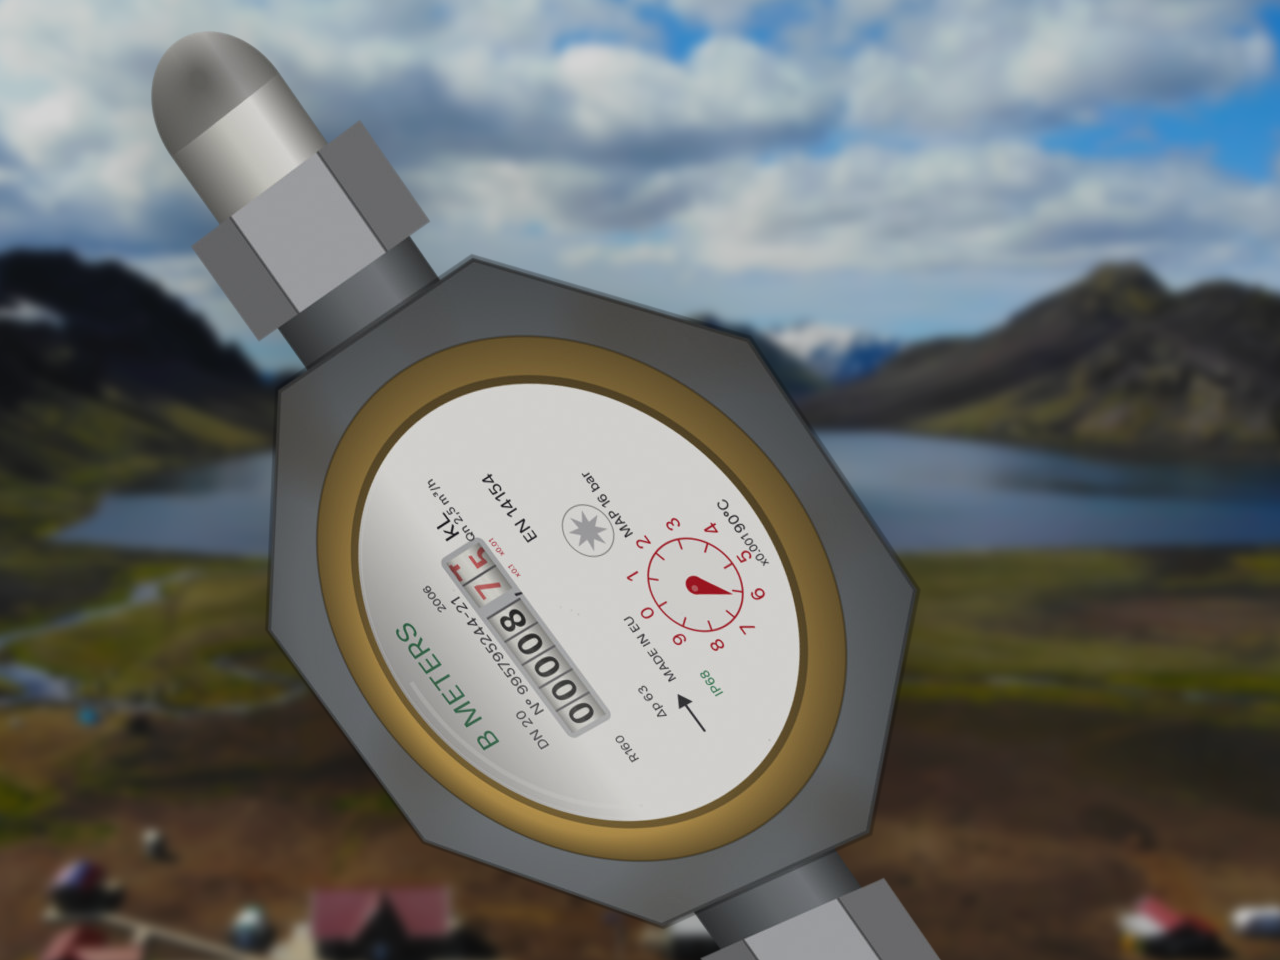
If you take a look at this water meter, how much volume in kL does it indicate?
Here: 8.746 kL
